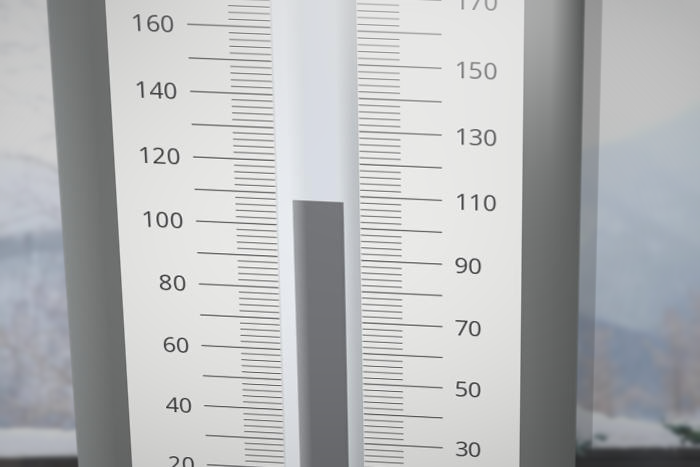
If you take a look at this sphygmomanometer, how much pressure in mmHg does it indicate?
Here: 108 mmHg
